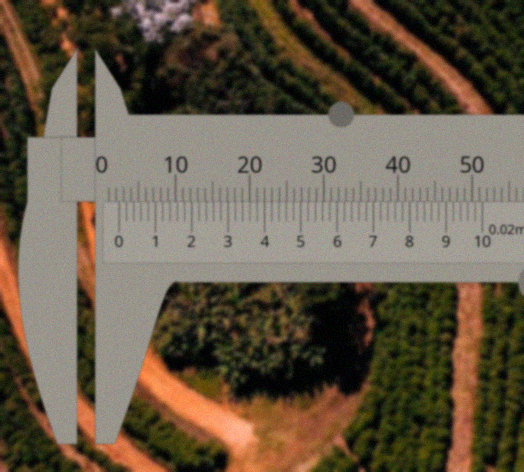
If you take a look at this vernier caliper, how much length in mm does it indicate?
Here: 2.4 mm
